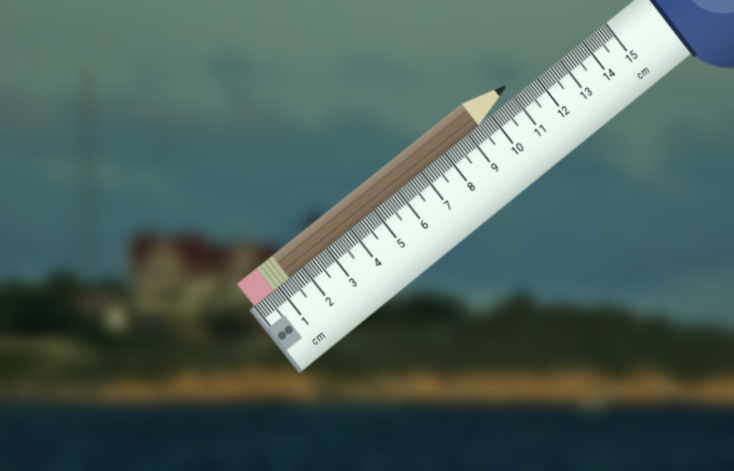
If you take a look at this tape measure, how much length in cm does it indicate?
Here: 11 cm
